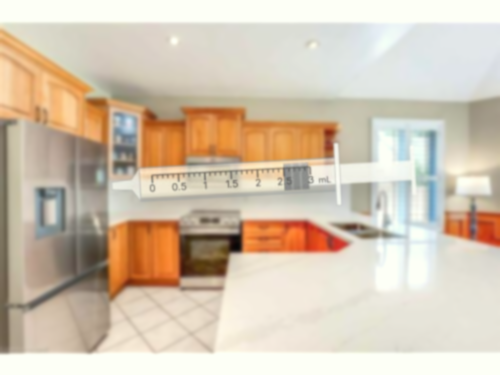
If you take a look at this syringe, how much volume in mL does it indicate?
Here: 2.5 mL
